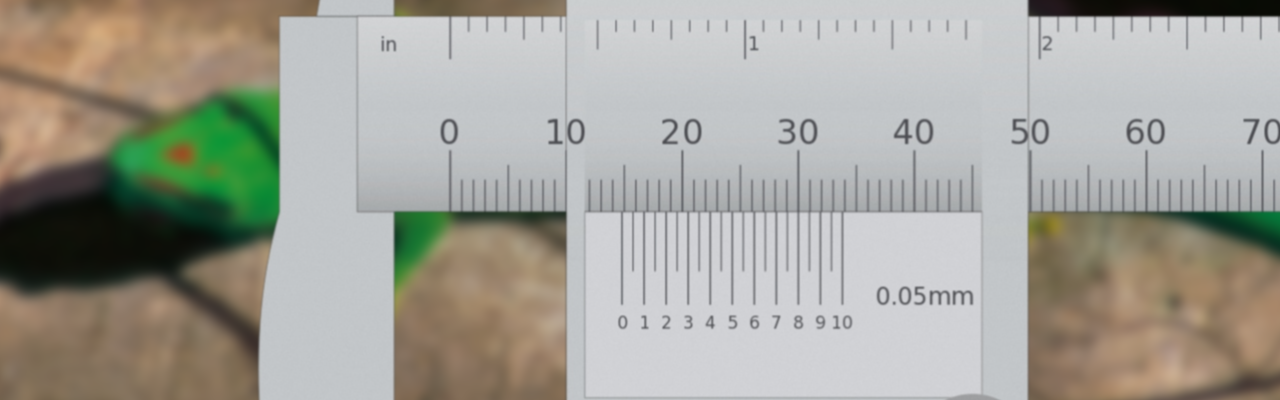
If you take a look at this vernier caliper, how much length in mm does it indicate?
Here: 14.8 mm
